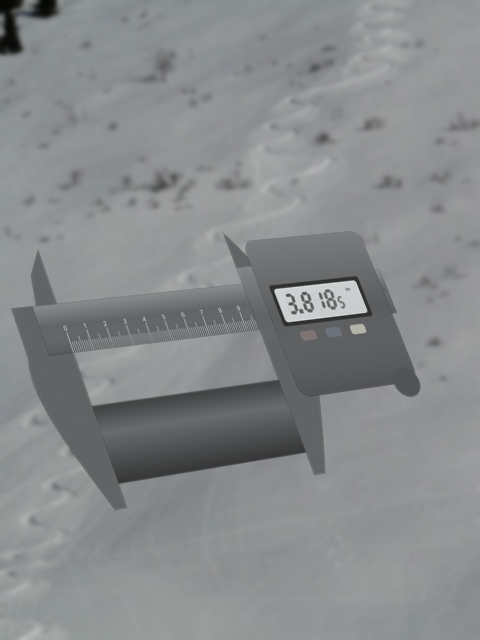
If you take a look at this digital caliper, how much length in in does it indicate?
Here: 3.8185 in
